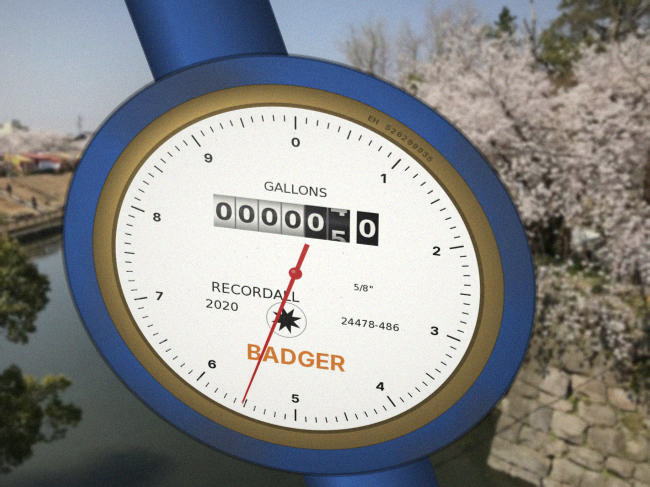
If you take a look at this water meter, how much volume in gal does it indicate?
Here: 45.5 gal
